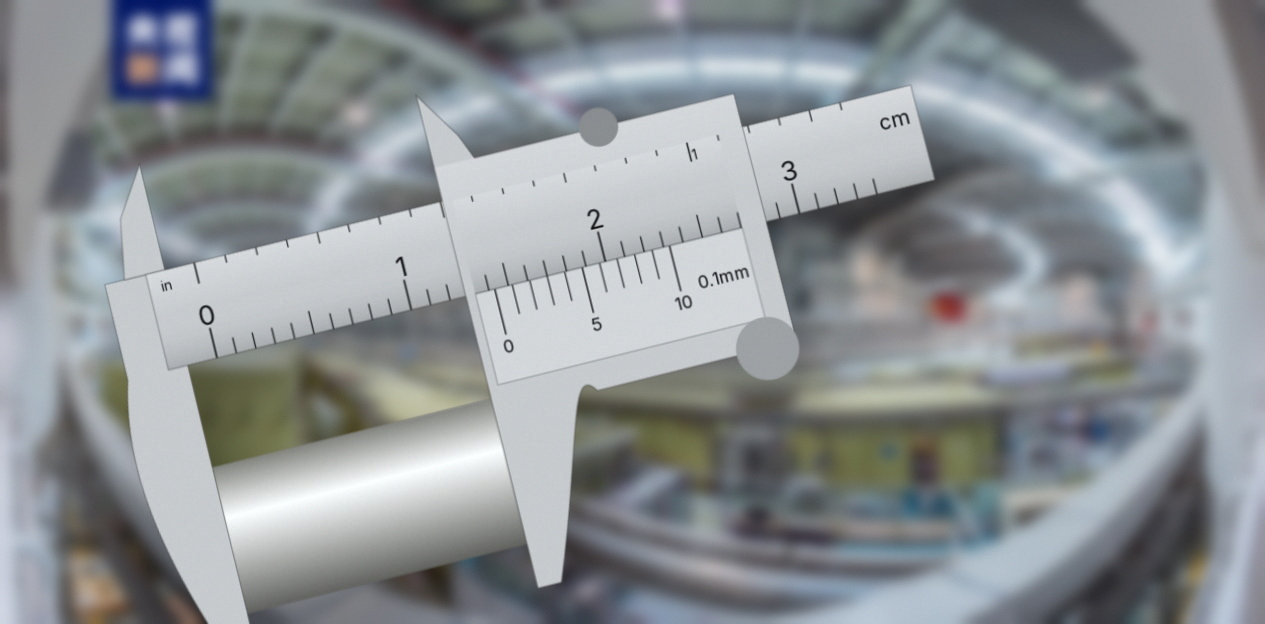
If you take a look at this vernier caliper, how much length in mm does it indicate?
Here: 14.3 mm
